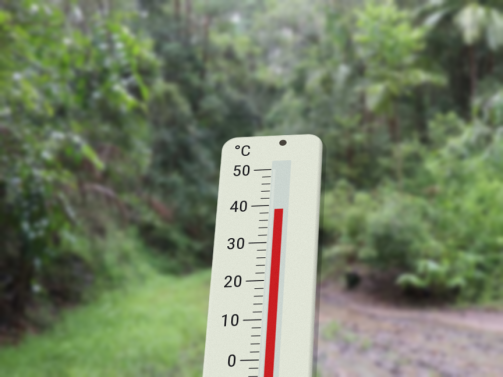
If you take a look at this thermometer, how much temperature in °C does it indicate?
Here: 39 °C
